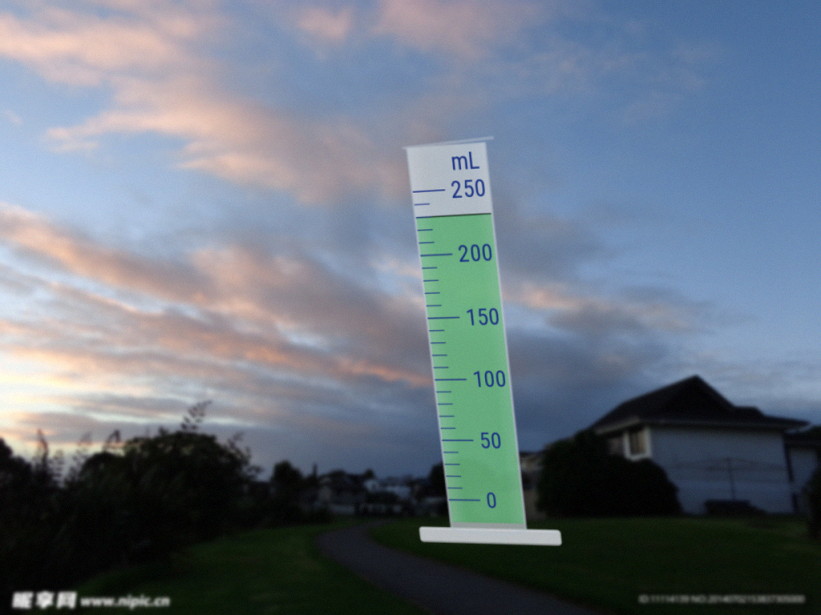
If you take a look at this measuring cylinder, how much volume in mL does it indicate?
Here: 230 mL
